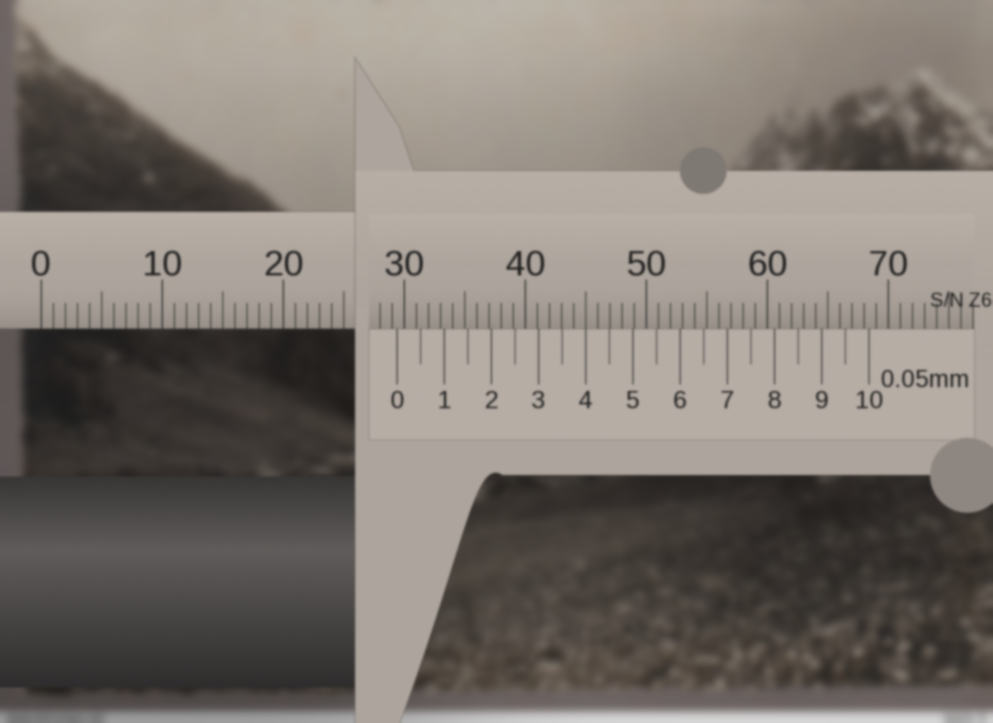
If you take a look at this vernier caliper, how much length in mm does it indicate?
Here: 29.4 mm
